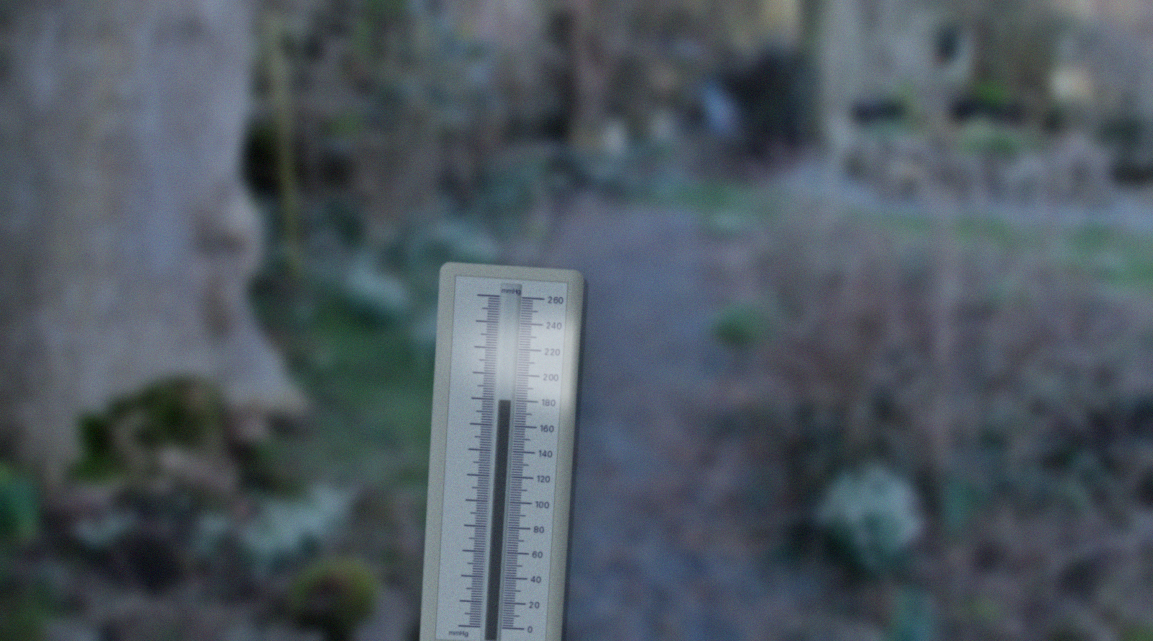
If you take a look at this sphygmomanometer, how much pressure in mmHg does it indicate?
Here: 180 mmHg
